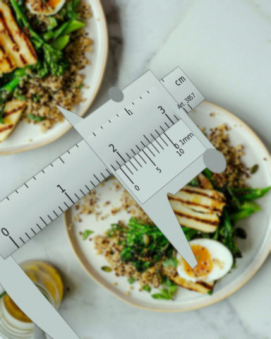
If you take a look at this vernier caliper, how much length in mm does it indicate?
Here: 18.8 mm
